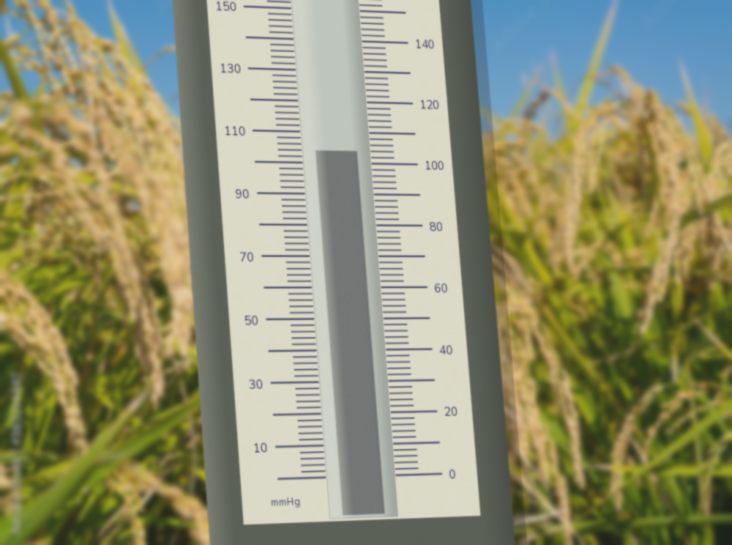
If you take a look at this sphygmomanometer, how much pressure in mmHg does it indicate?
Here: 104 mmHg
